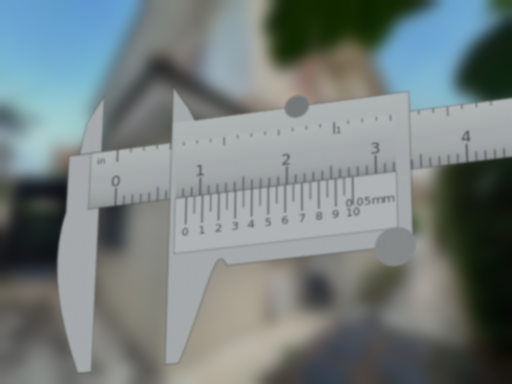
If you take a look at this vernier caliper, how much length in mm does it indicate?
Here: 8.4 mm
